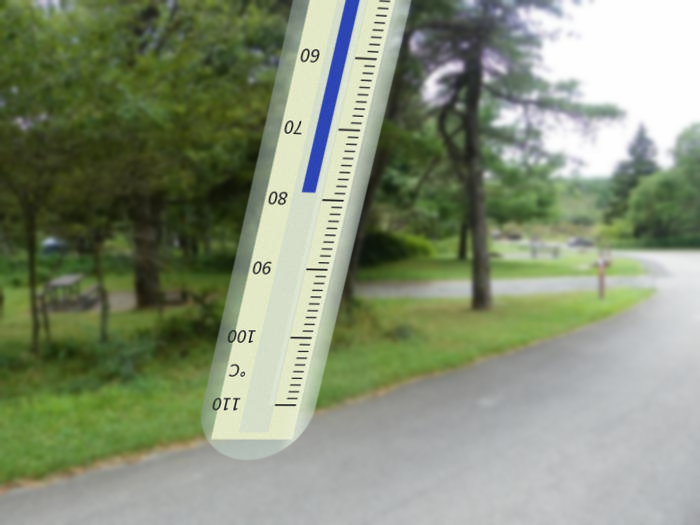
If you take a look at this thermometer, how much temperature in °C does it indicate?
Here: 79 °C
